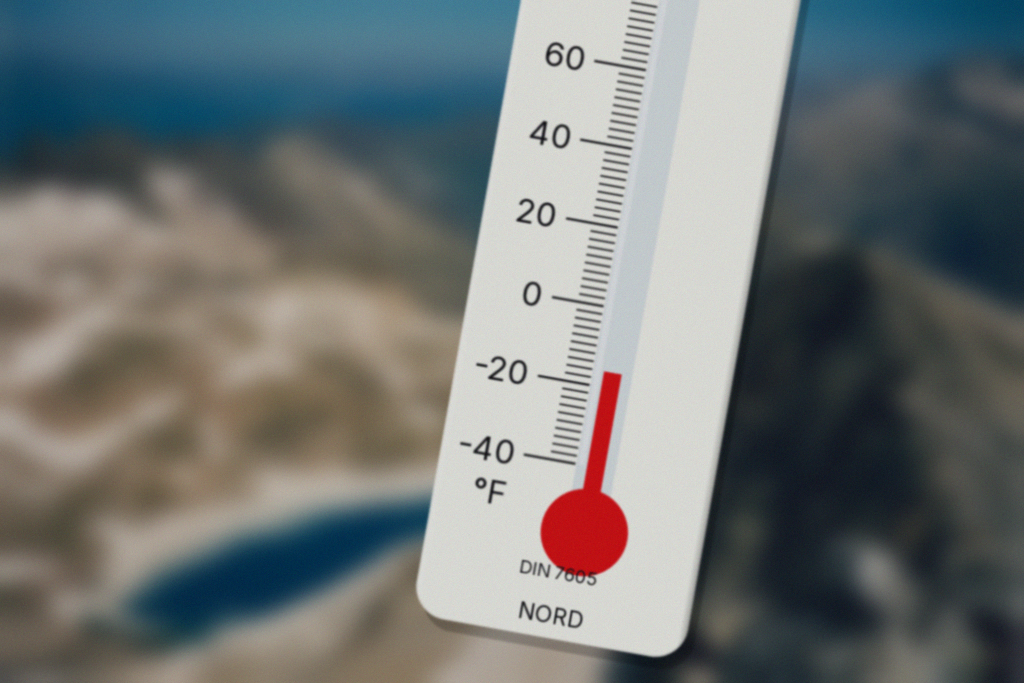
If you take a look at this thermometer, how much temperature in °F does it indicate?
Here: -16 °F
